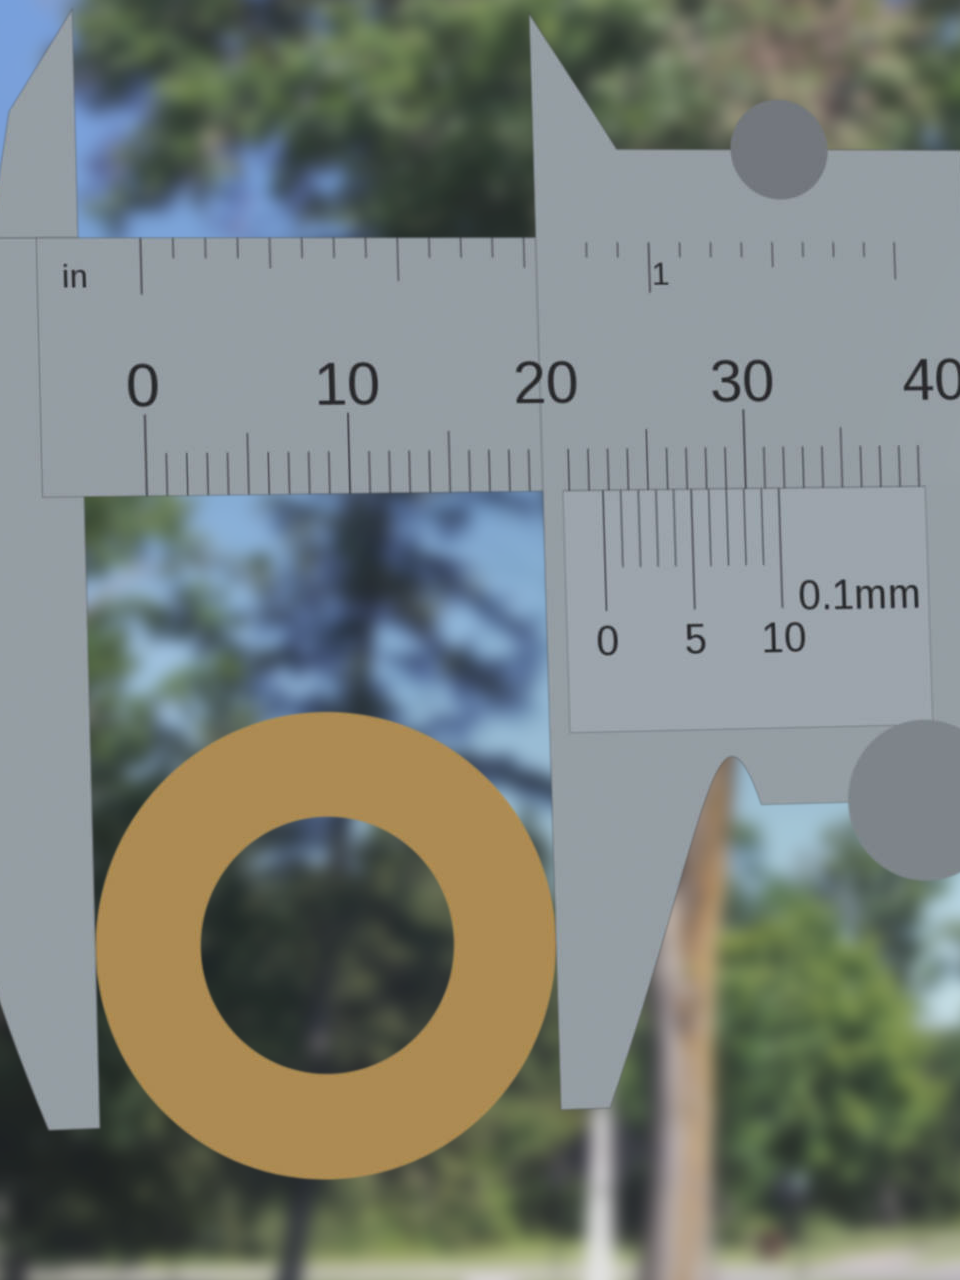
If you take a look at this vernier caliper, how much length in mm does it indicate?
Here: 22.7 mm
